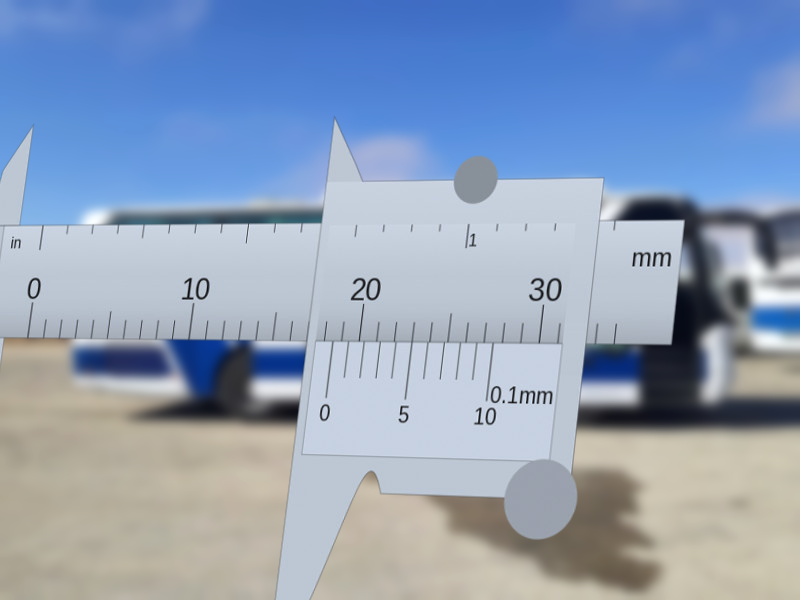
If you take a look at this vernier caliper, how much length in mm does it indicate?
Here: 18.5 mm
